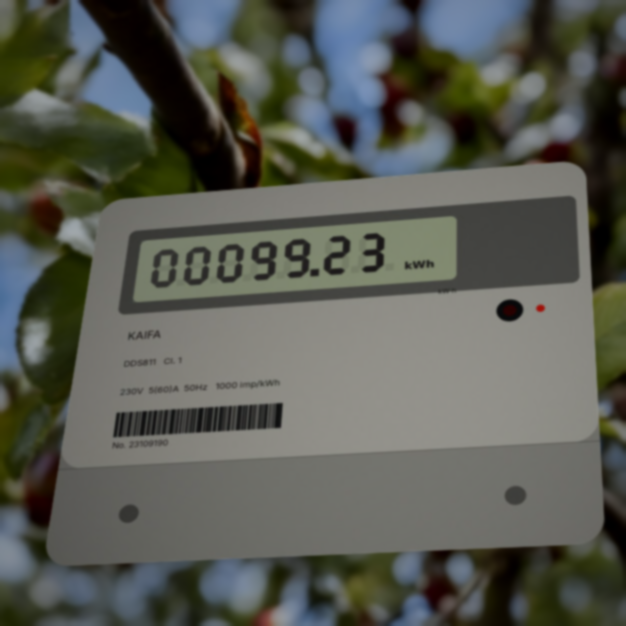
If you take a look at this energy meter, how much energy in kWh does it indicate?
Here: 99.23 kWh
